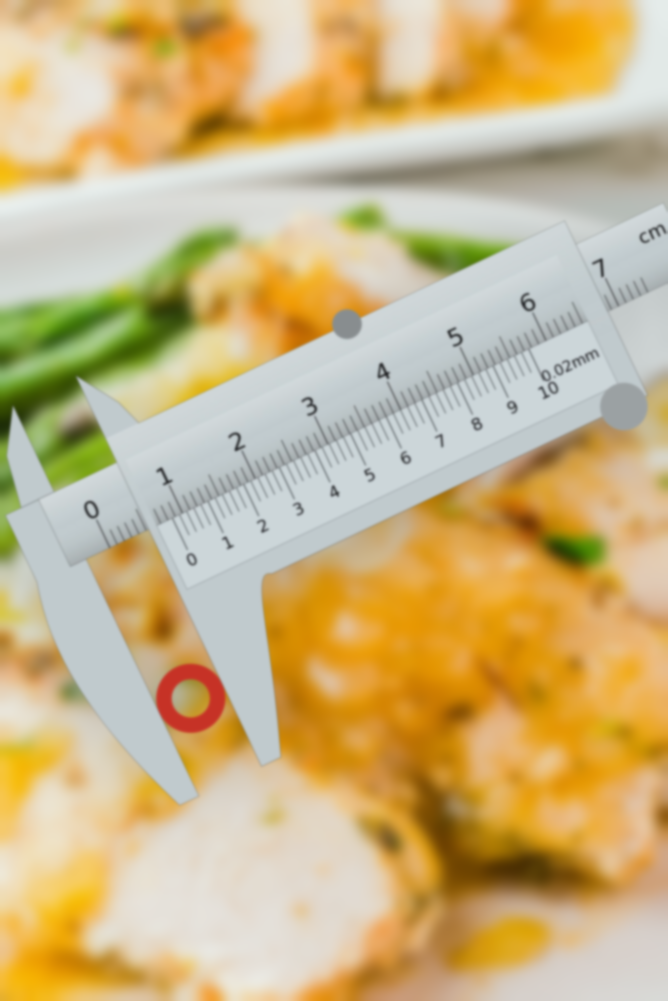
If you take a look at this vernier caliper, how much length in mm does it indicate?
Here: 8.6 mm
